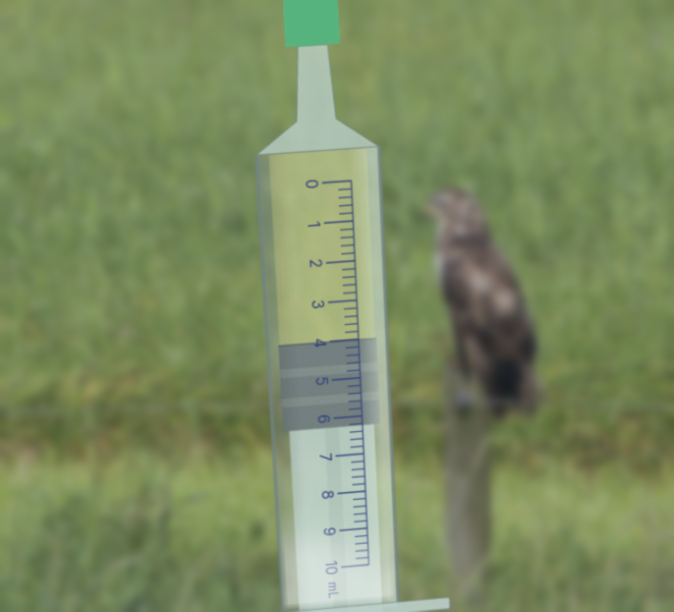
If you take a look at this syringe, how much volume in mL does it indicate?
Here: 4 mL
